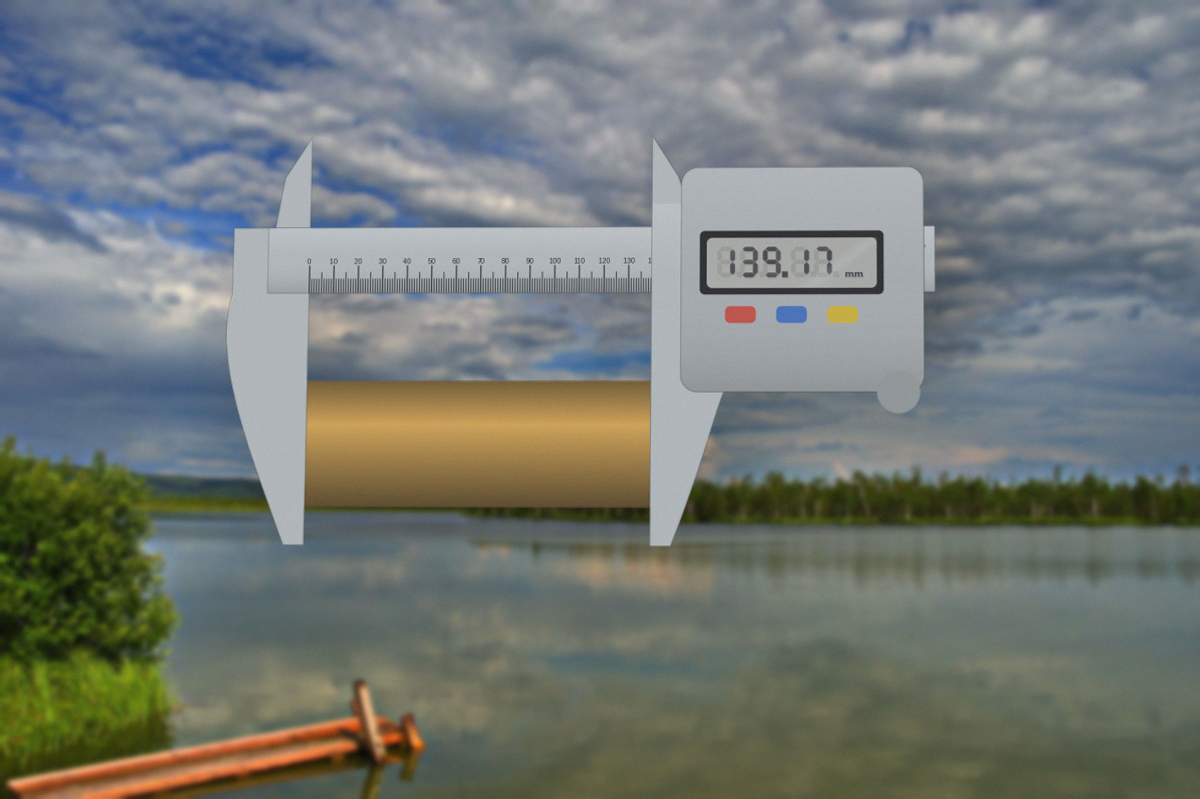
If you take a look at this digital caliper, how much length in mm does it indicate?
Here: 139.17 mm
